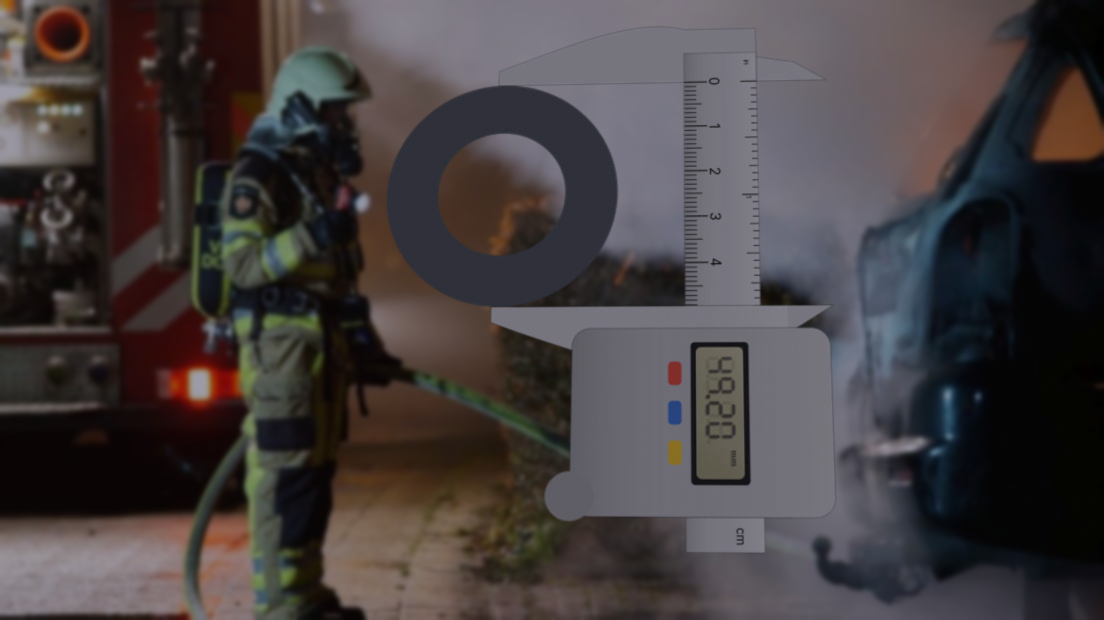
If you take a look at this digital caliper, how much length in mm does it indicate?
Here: 49.20 mm
